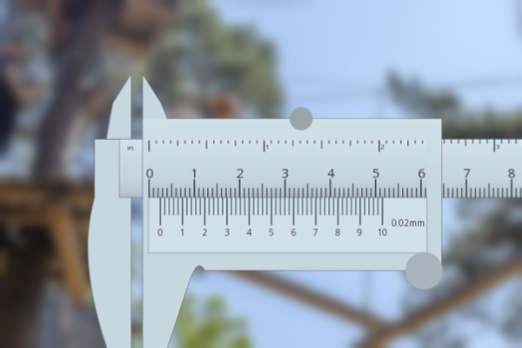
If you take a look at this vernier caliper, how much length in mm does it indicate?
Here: 2.5 mm
